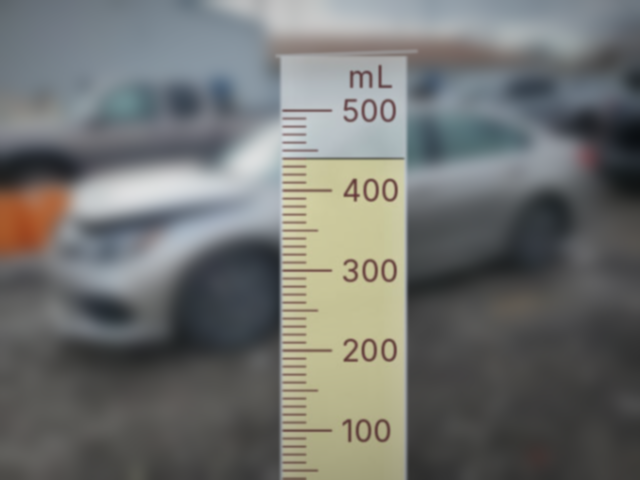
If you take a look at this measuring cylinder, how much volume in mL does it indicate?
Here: 440 mL
